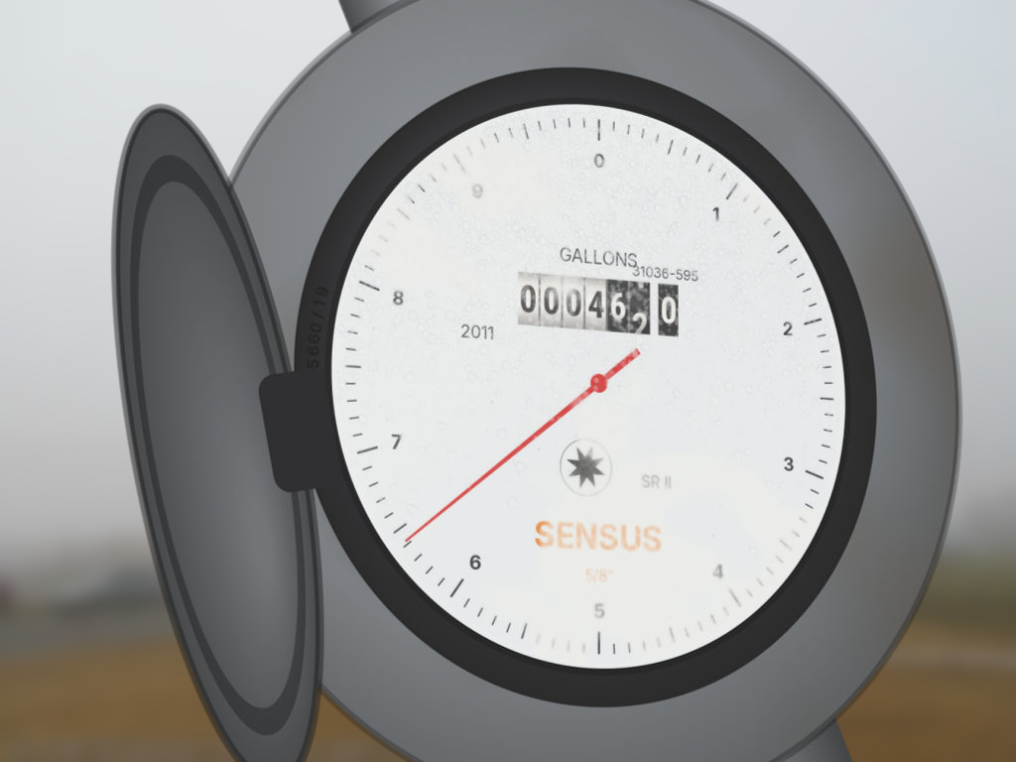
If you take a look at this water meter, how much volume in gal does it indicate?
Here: 4616.4 gal
